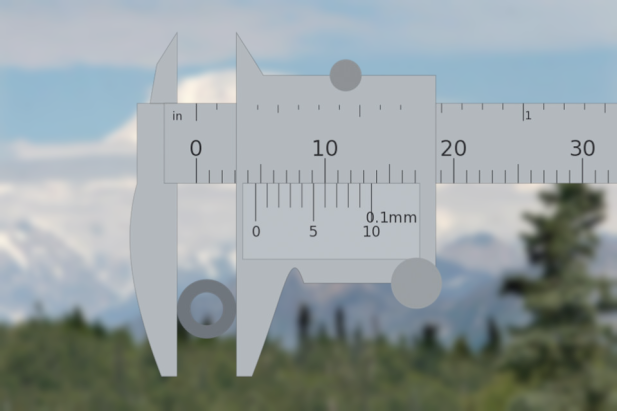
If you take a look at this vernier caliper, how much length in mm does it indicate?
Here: 4.6 mm
